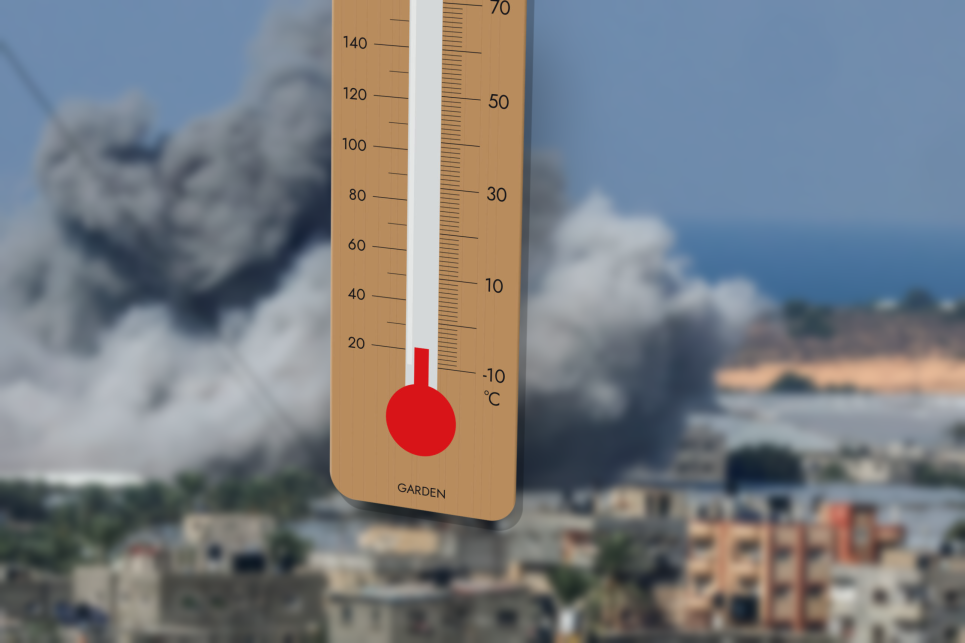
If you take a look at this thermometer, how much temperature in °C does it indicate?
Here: -6 °C
